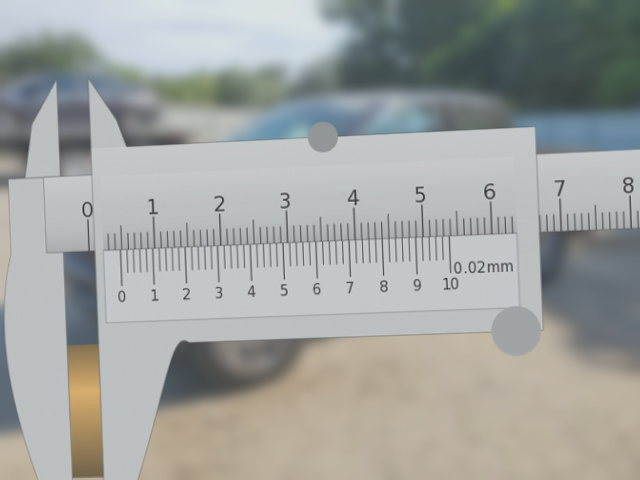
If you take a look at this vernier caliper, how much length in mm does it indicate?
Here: 4.8 mm
